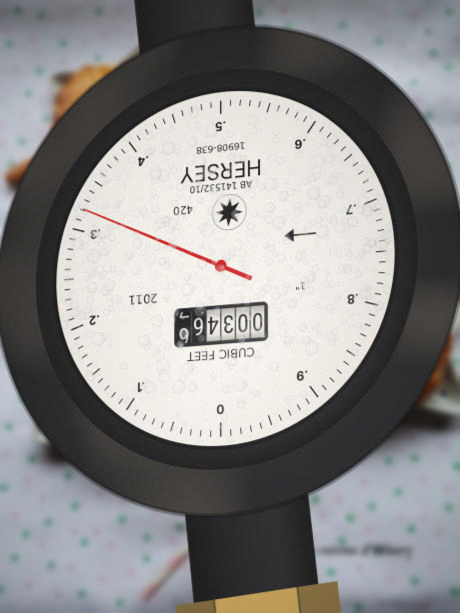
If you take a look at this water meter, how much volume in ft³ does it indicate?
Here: 3466.32 ft³
